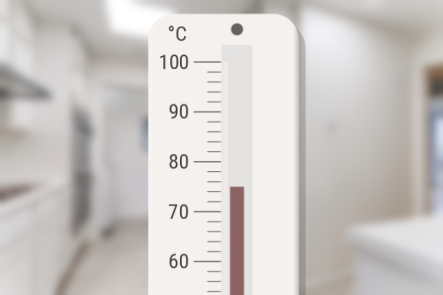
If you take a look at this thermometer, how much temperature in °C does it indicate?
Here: 75 °C
